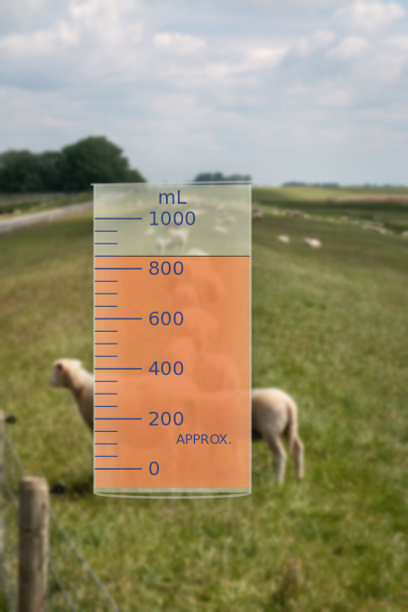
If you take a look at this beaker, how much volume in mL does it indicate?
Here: 850 mL
